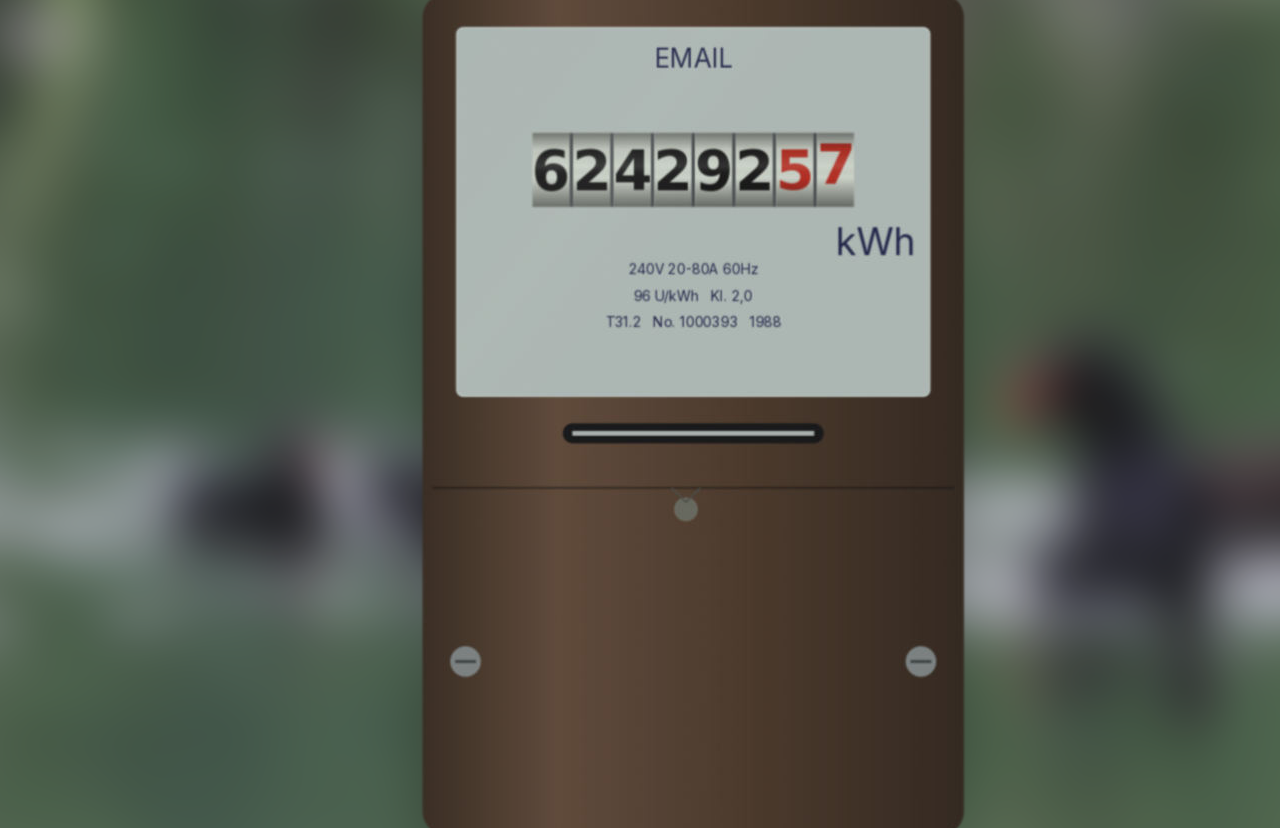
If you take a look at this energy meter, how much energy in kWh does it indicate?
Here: 624292.57 kWh
